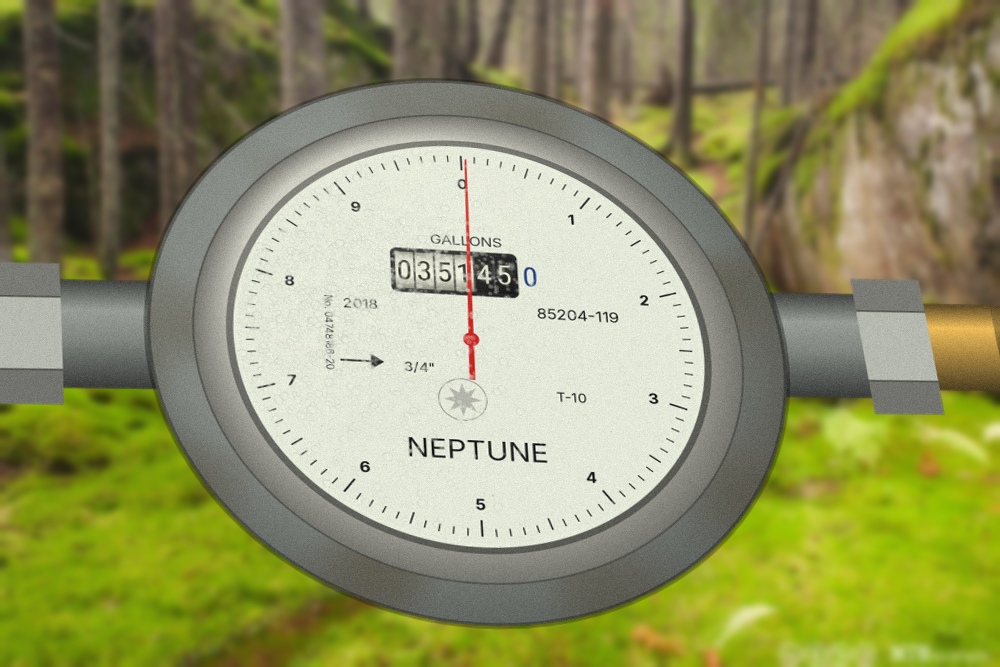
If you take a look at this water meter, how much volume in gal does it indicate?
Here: 351450.0 gal
